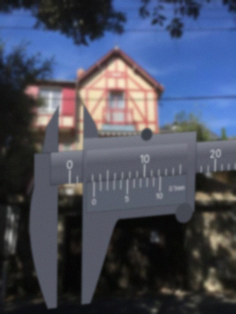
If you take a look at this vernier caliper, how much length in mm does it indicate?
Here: 3.2 mm
